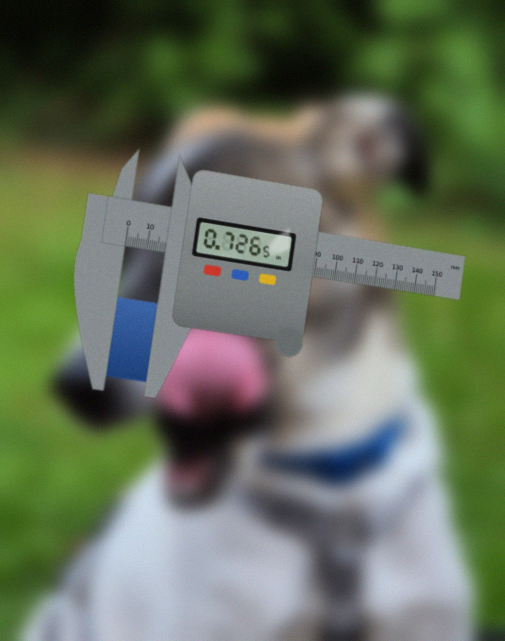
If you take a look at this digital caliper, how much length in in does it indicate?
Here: 0.7265 in
